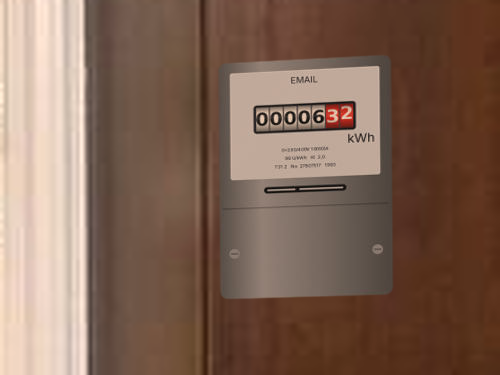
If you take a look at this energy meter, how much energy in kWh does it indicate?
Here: 6.32 kWh
